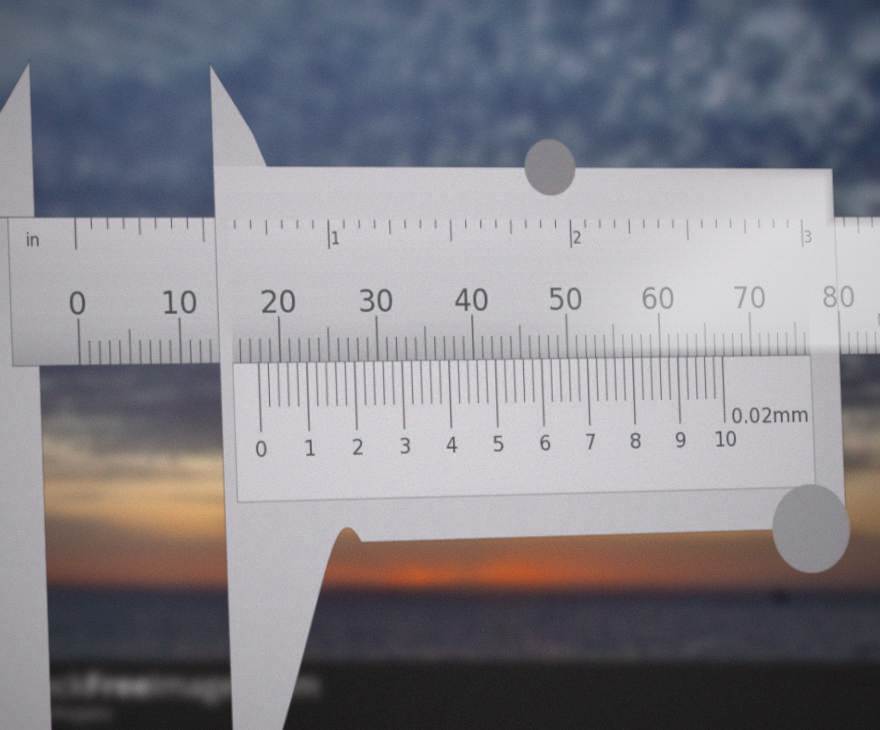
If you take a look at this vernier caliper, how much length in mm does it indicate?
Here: 17.8 mm
